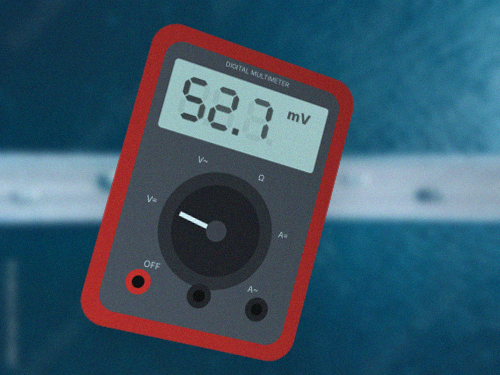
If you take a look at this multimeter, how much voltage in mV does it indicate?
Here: 52.7 mV
